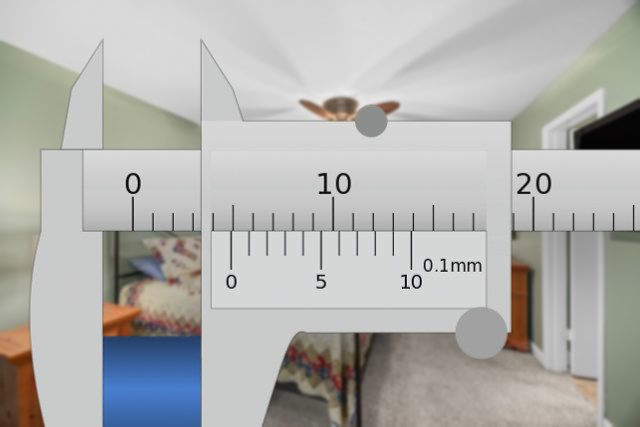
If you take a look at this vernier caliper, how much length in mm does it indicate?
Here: 4.9 mm
